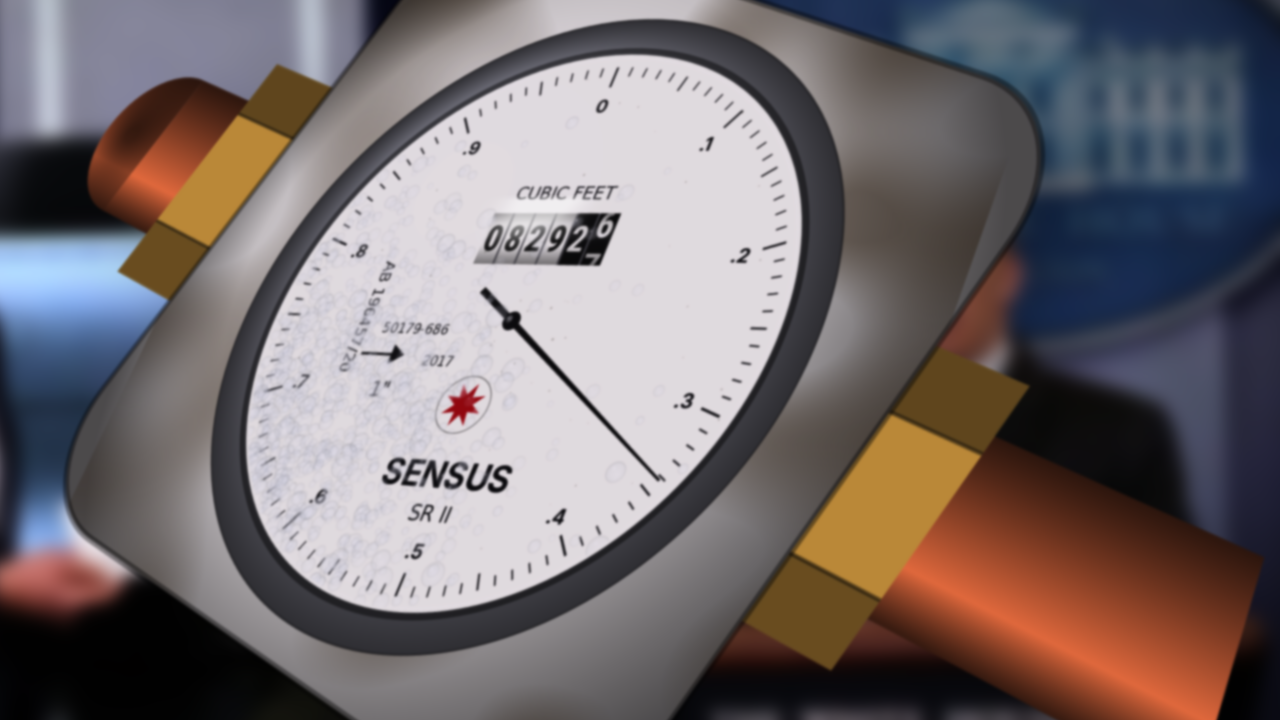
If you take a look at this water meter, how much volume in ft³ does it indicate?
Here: 82926.34 ft³
